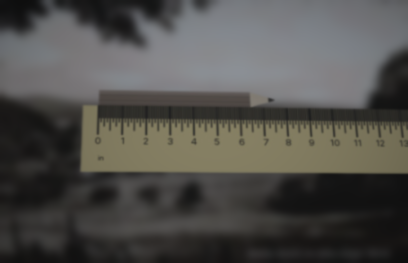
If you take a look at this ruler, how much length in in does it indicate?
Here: 7.5 in
